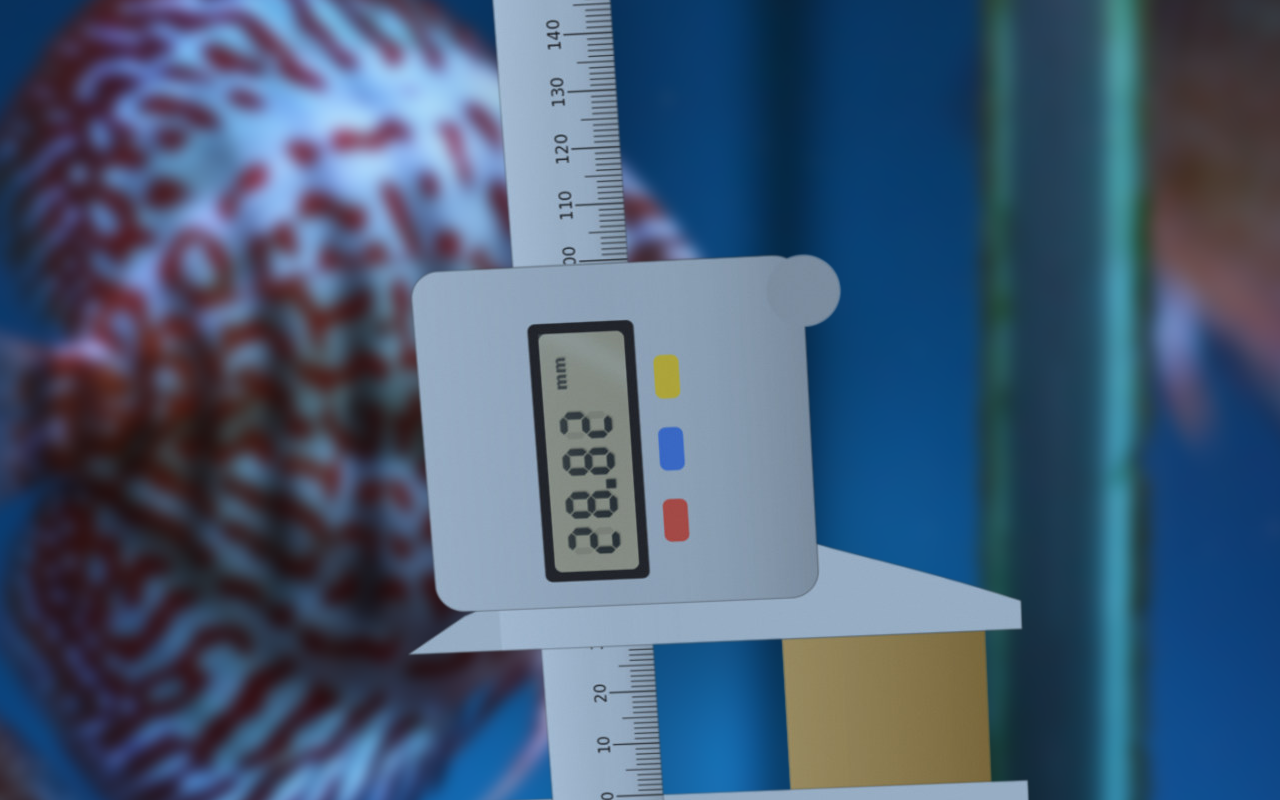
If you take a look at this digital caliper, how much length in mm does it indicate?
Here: 28.82 mm
